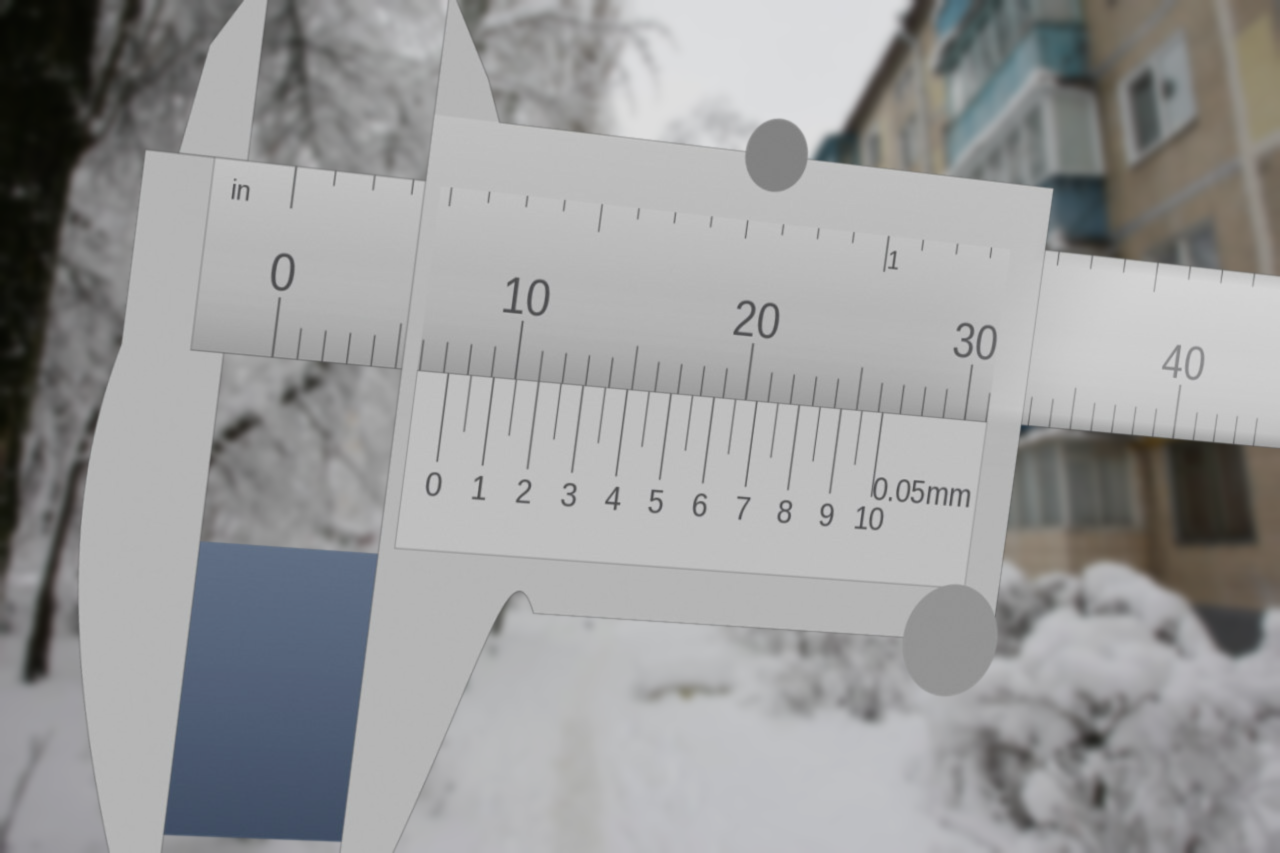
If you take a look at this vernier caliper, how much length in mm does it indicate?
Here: 7.2 mm
